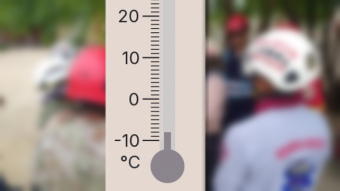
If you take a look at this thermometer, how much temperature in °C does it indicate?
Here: -8 °C
